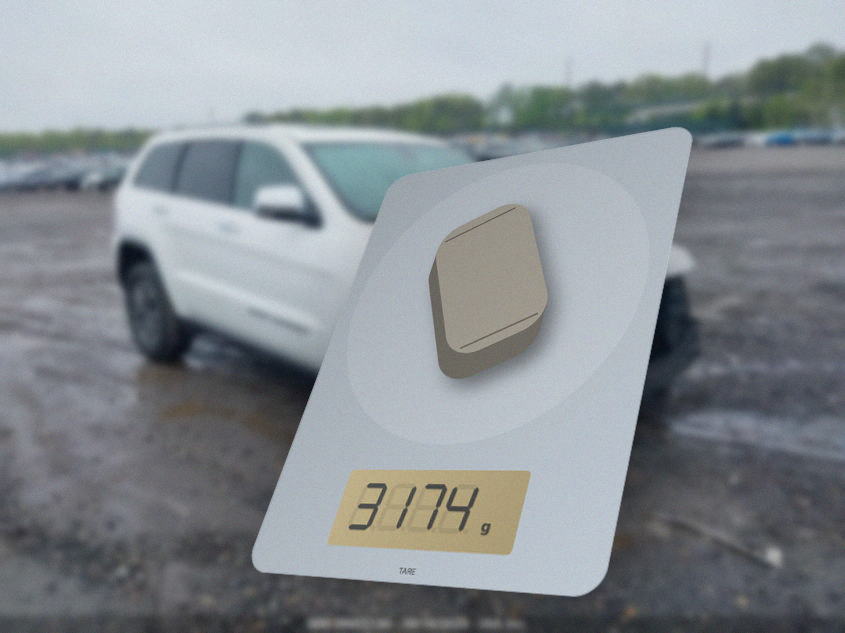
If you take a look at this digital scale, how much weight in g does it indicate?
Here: 3174 g
